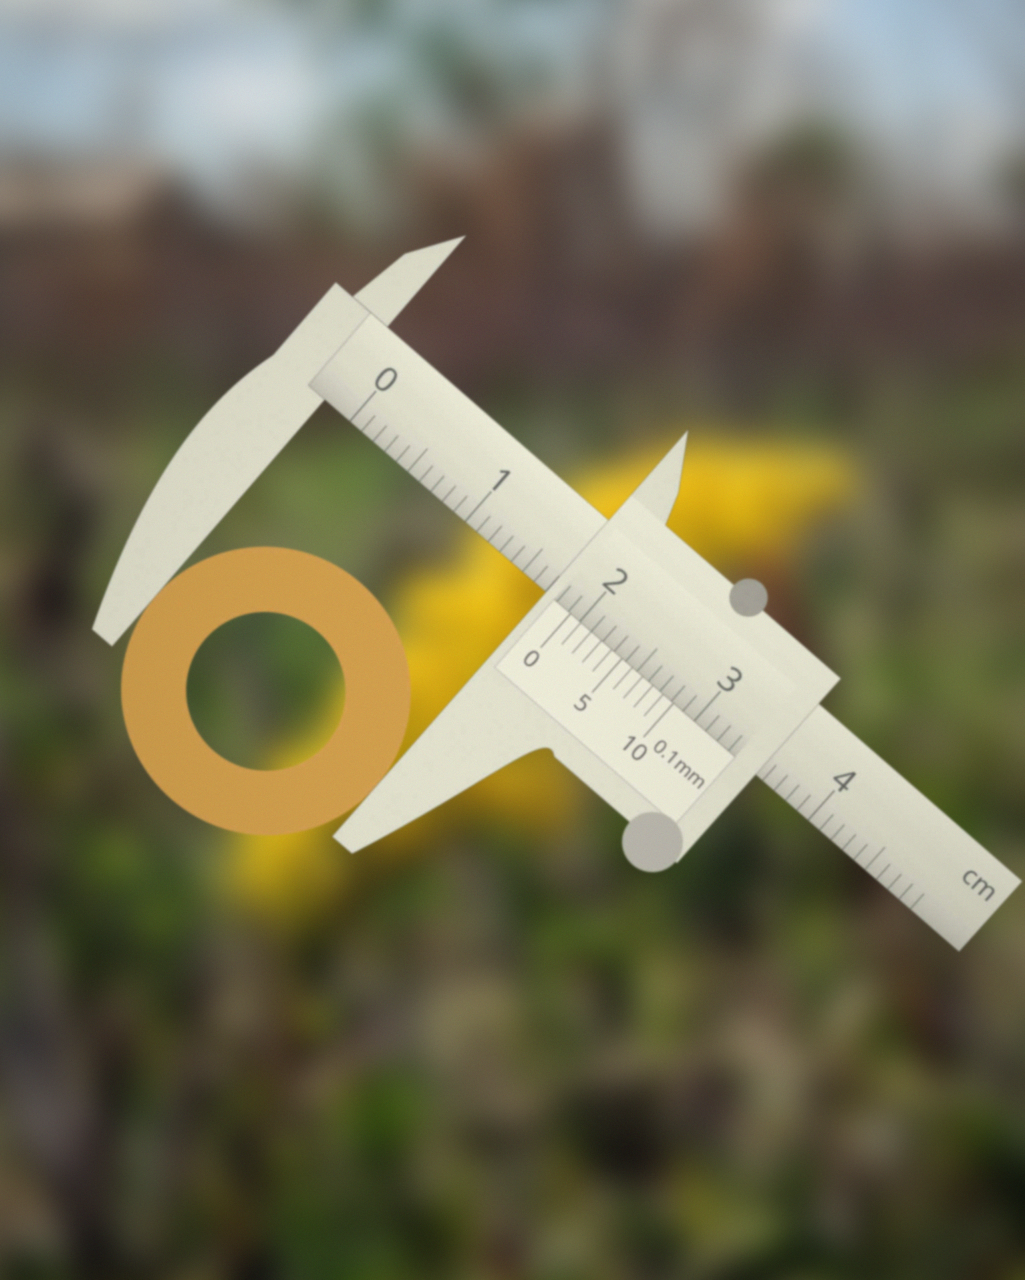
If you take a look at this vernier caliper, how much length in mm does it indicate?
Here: 19.2 mm
